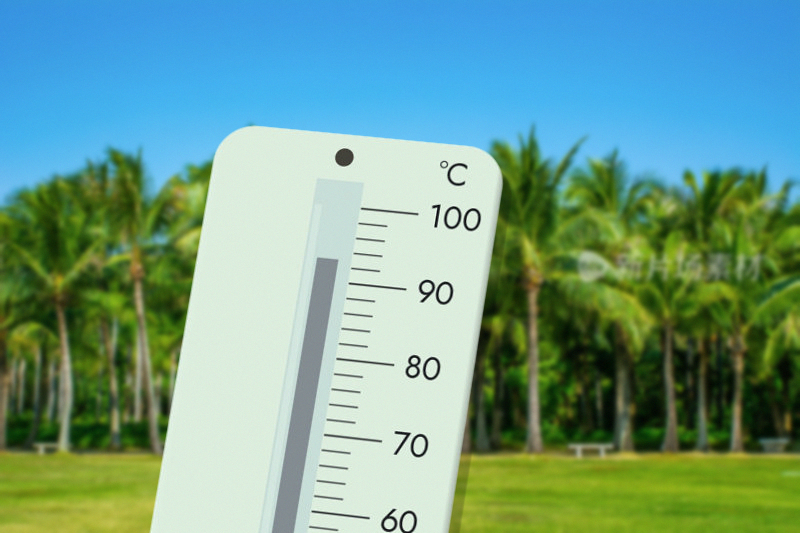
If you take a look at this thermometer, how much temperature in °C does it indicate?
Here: 93 °C
